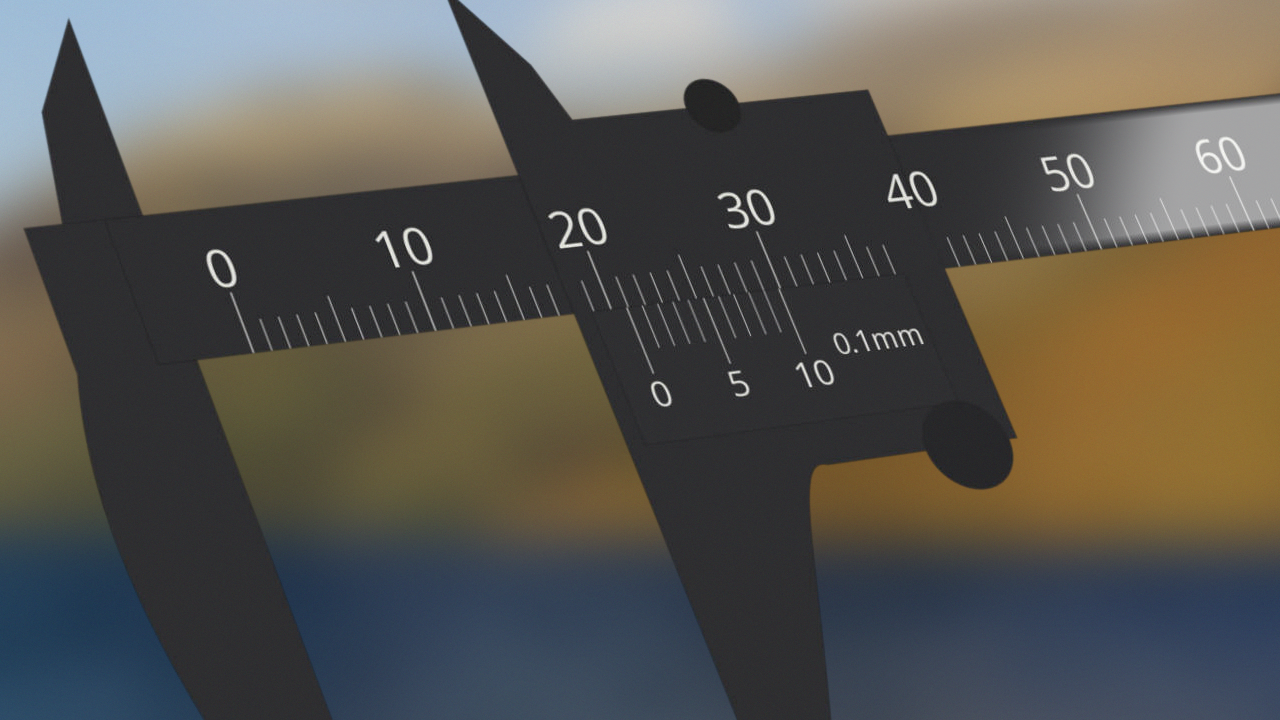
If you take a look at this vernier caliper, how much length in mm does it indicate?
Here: 20.9 mm
